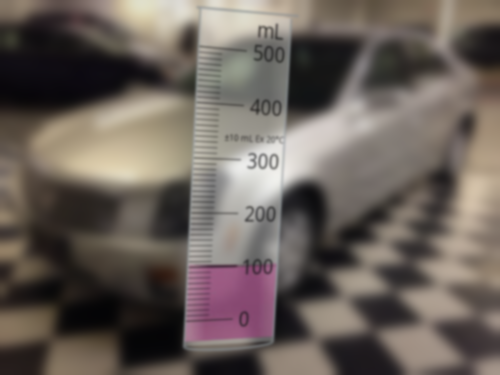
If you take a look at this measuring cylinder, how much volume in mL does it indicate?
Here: 100 mL
